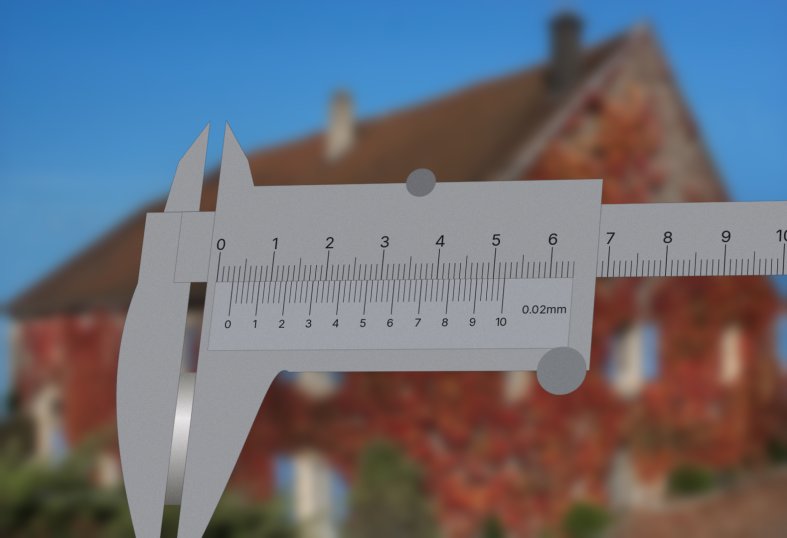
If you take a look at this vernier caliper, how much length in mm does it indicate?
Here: 3.0 mm
